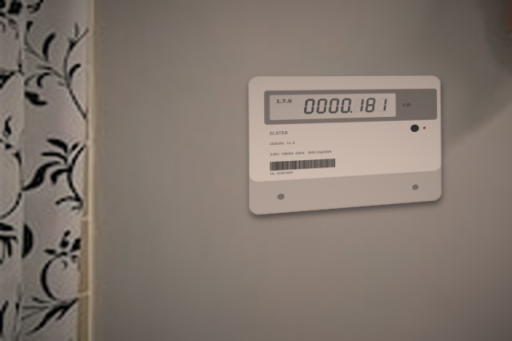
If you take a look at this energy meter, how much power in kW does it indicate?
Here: 0.181 kW
